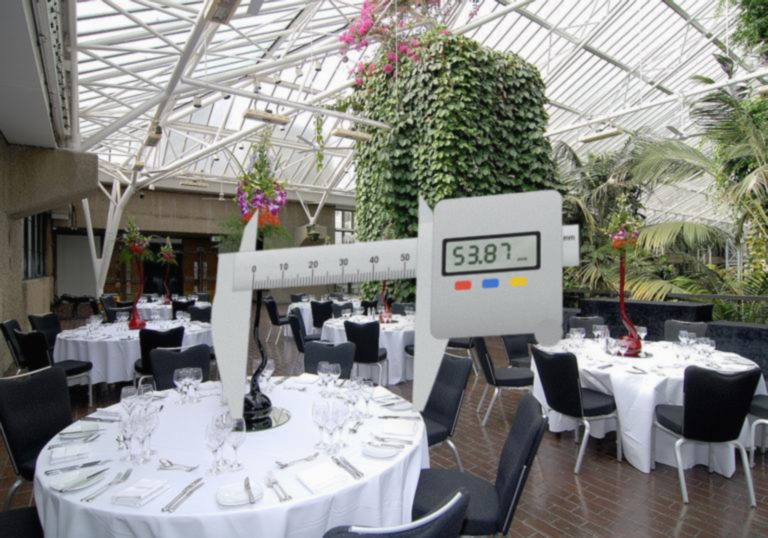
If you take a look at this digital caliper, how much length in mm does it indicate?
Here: 53.87 mm
